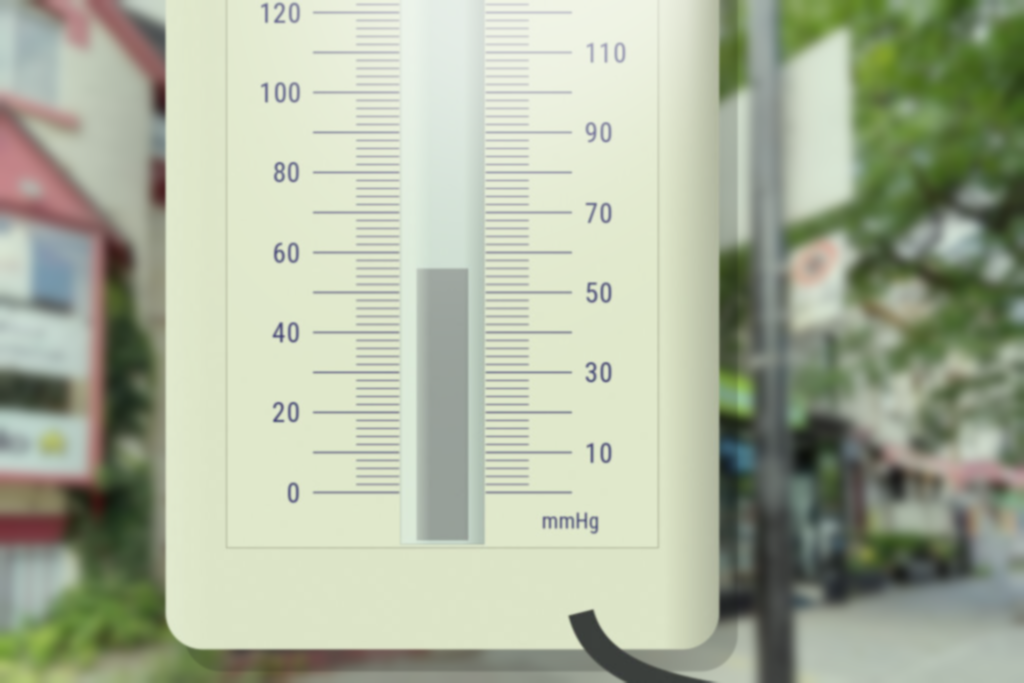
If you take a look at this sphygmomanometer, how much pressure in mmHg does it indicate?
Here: 56 mmHg
